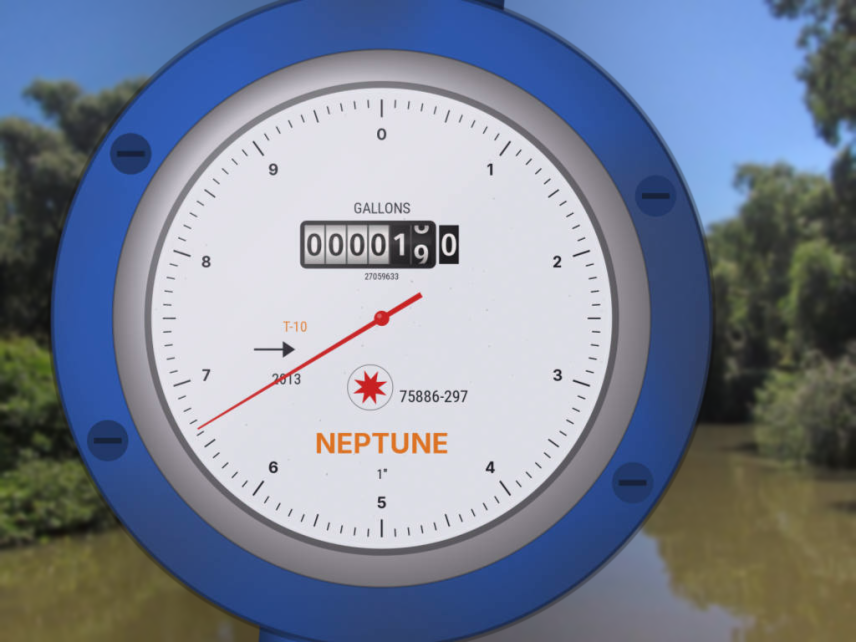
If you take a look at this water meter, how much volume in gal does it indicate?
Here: 186.6 gal
